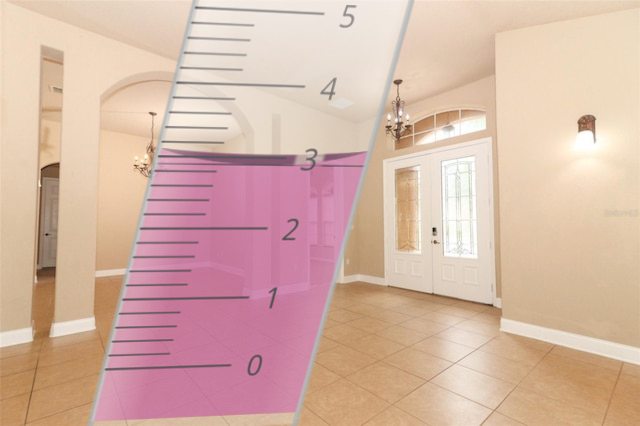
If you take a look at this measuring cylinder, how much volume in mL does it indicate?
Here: 2.9 mL
